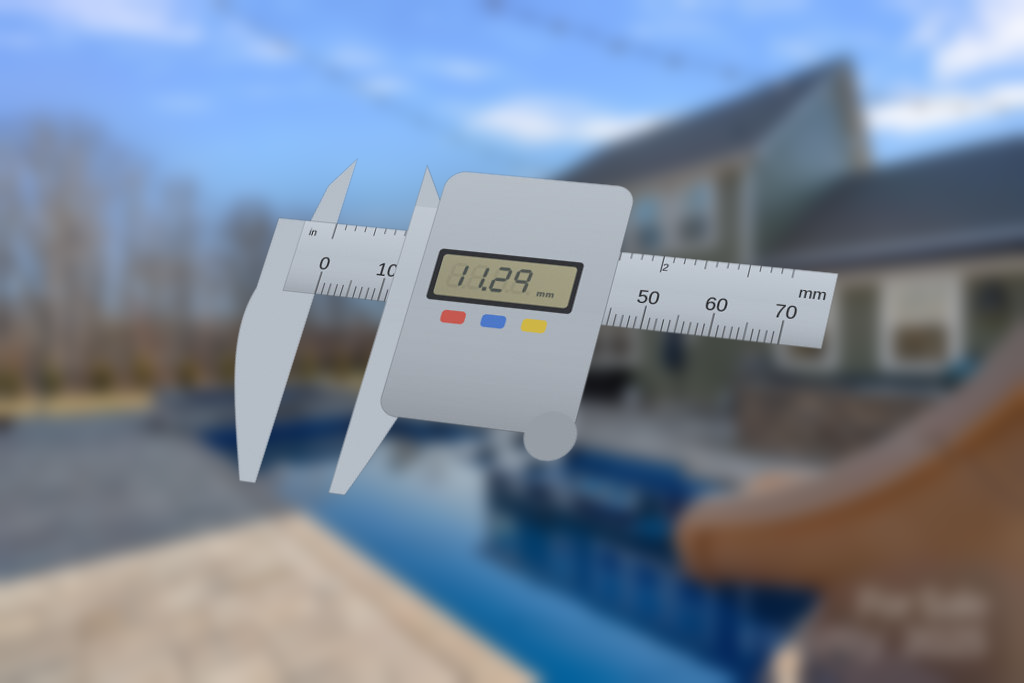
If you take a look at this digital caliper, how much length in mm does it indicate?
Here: 11.29 mm
